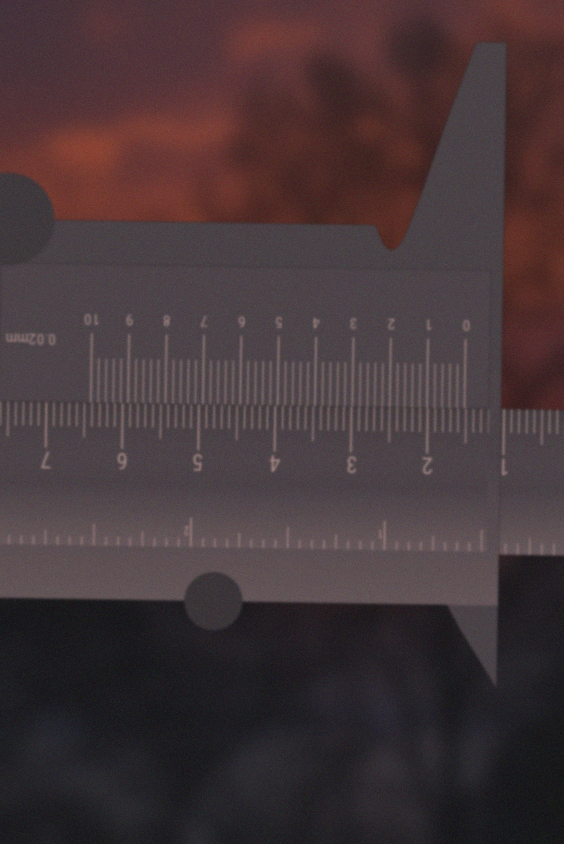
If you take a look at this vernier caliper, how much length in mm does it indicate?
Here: 15.2 mm
